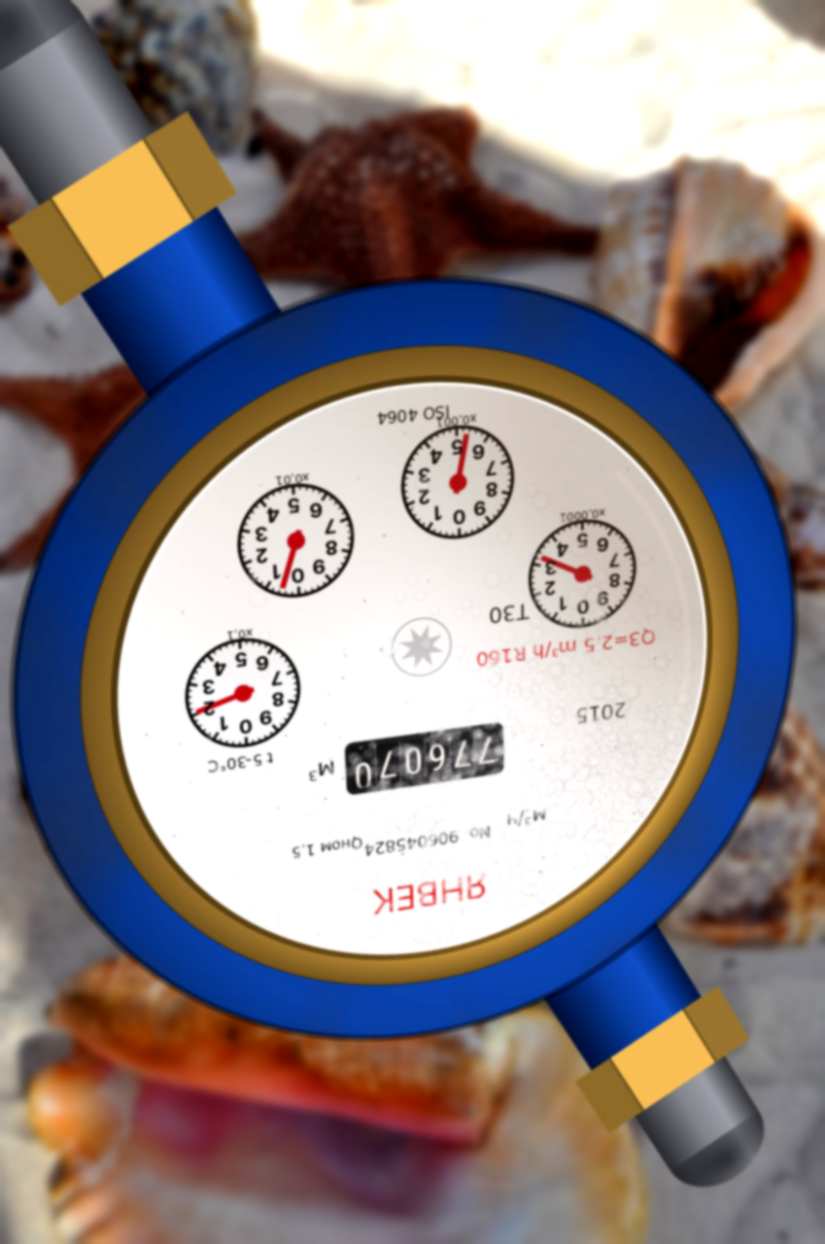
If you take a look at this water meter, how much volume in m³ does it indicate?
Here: 776070.2053 m³
